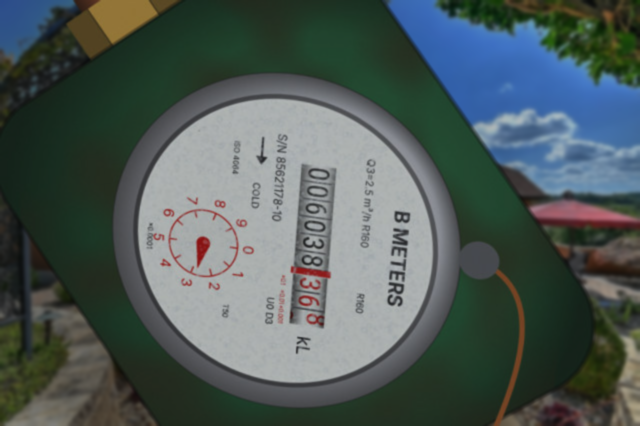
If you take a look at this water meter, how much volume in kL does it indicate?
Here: 6038.3682 kL
